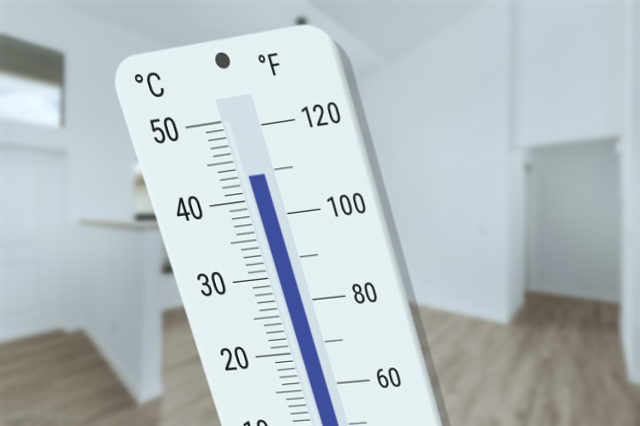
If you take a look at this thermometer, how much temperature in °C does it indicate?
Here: 43 °C
